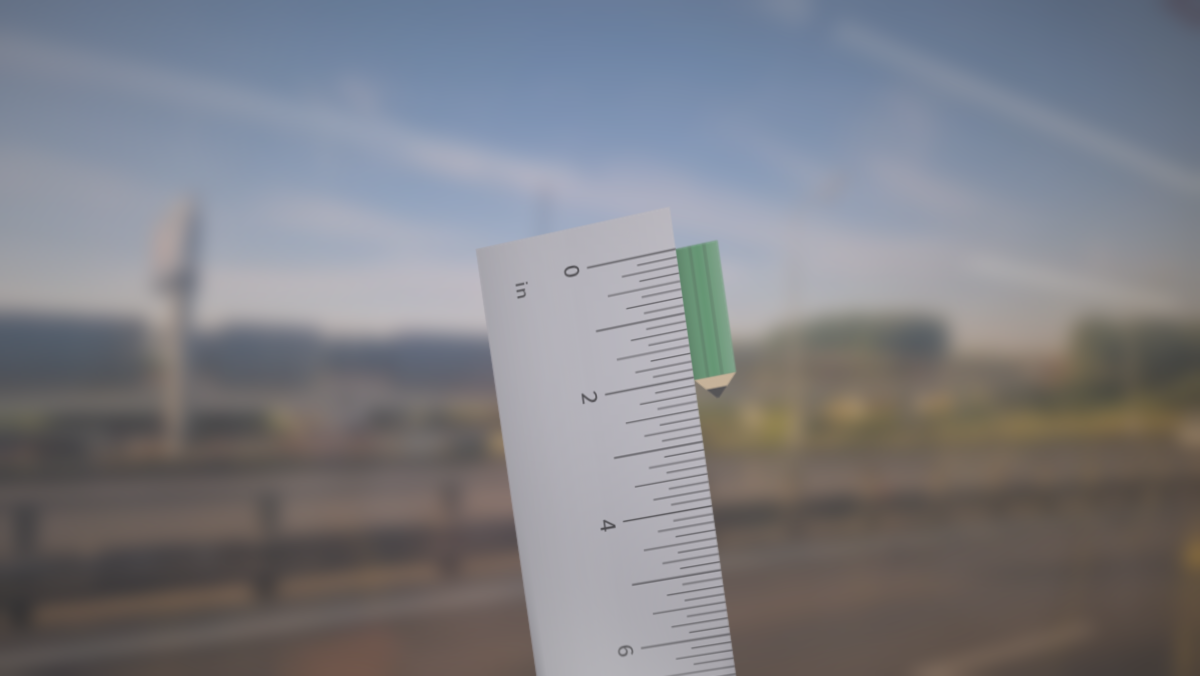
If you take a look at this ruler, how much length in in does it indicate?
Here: 2.375 in
